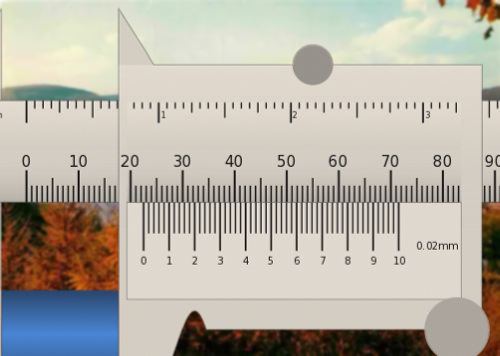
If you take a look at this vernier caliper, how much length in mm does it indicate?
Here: 22.5 mm
